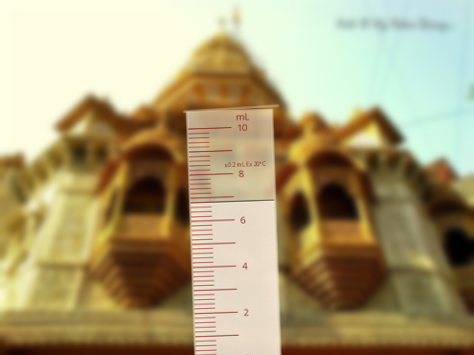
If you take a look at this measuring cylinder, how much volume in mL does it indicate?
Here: 6.8 mL
